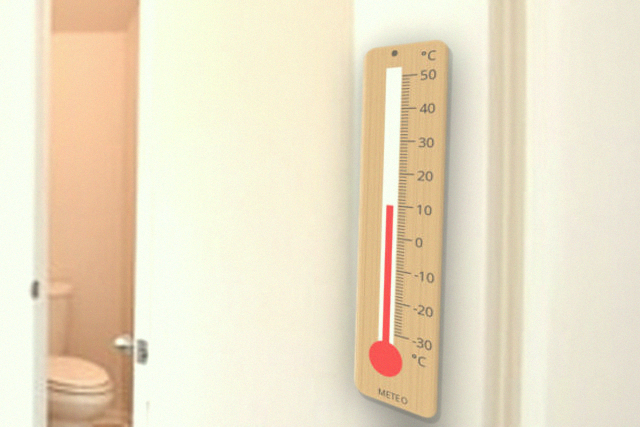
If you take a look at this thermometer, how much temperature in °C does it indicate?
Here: 10 °C
